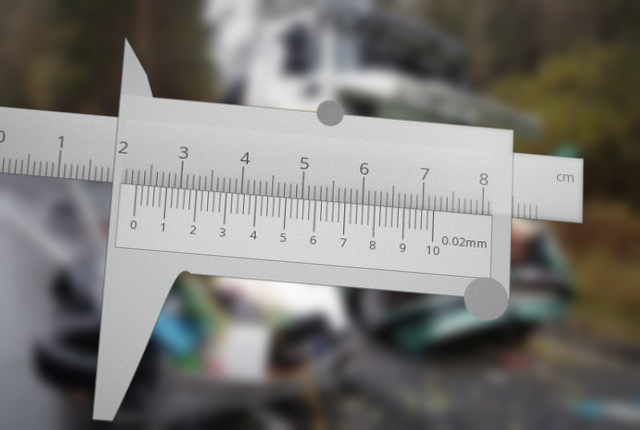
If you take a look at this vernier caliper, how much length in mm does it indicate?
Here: 22.8 mm
